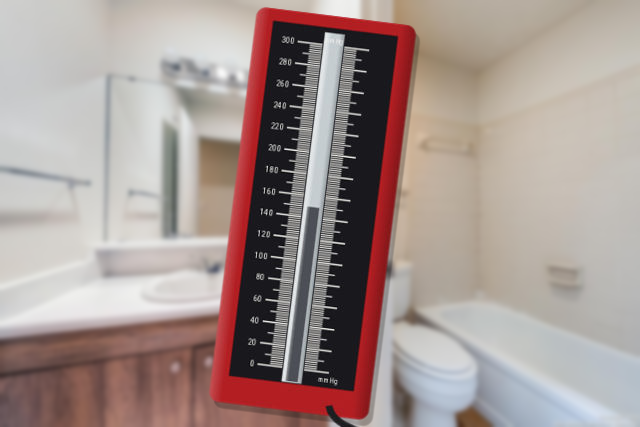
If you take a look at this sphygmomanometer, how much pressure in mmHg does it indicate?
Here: 150 mmHg
